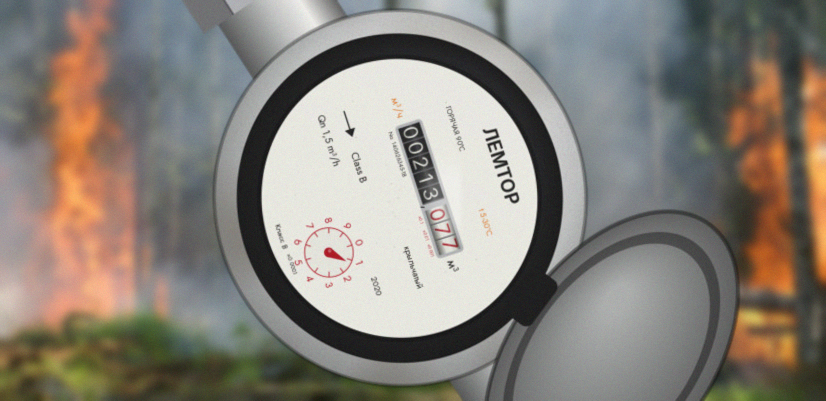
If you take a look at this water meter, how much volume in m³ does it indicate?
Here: 213.0771 m³
